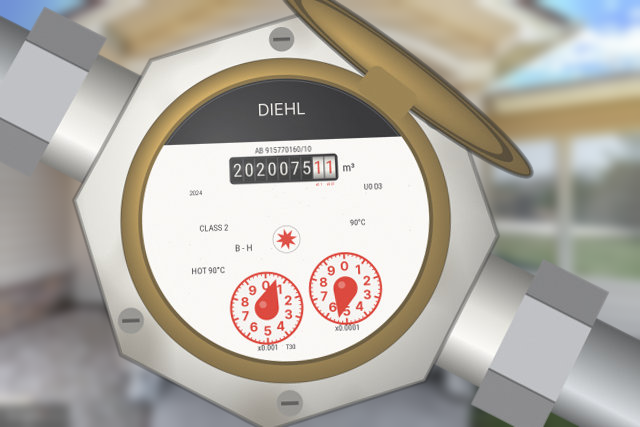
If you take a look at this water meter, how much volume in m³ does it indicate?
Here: 2020075.1105 m³
